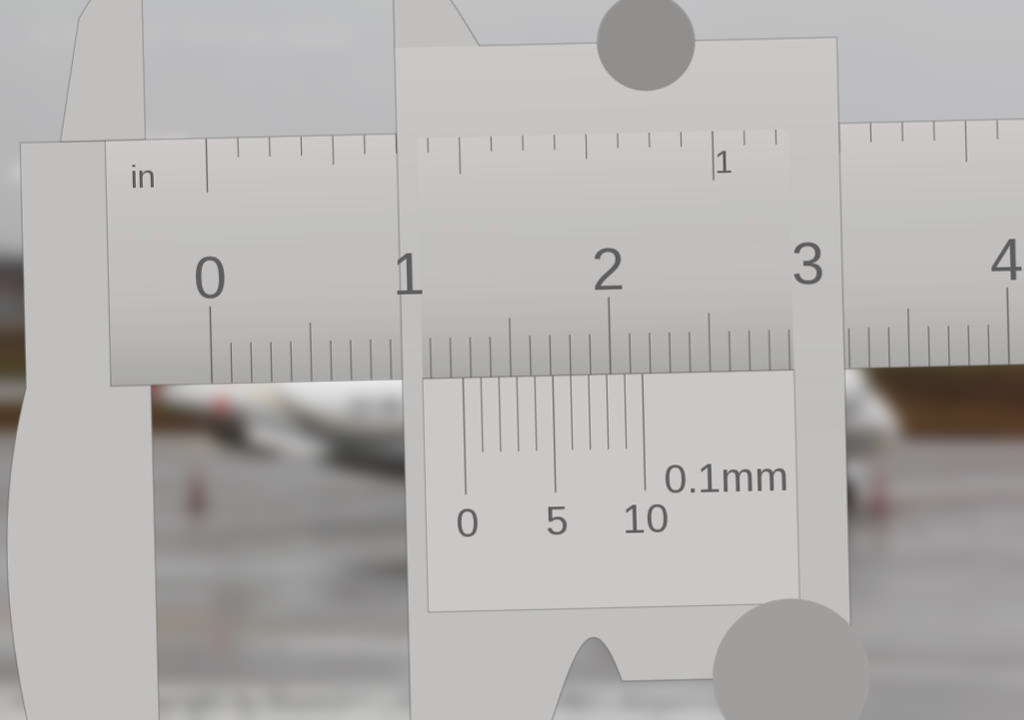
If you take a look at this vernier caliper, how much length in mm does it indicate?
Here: 12.6 mm
